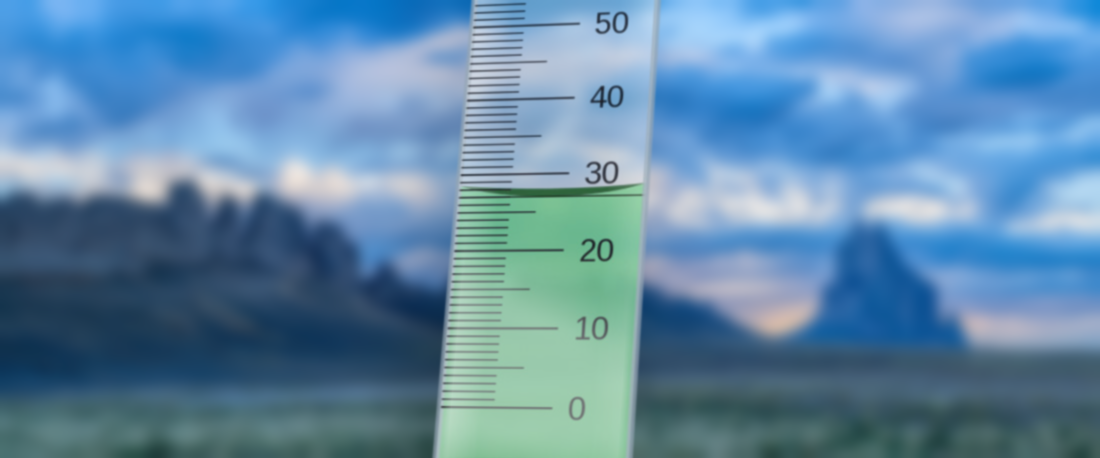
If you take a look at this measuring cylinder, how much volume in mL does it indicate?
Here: 27 mL
